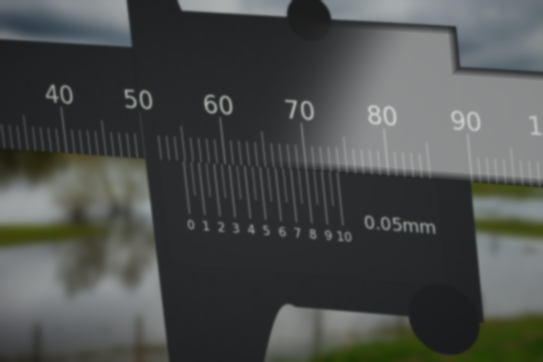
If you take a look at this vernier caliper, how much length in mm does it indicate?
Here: 54.8 mm
